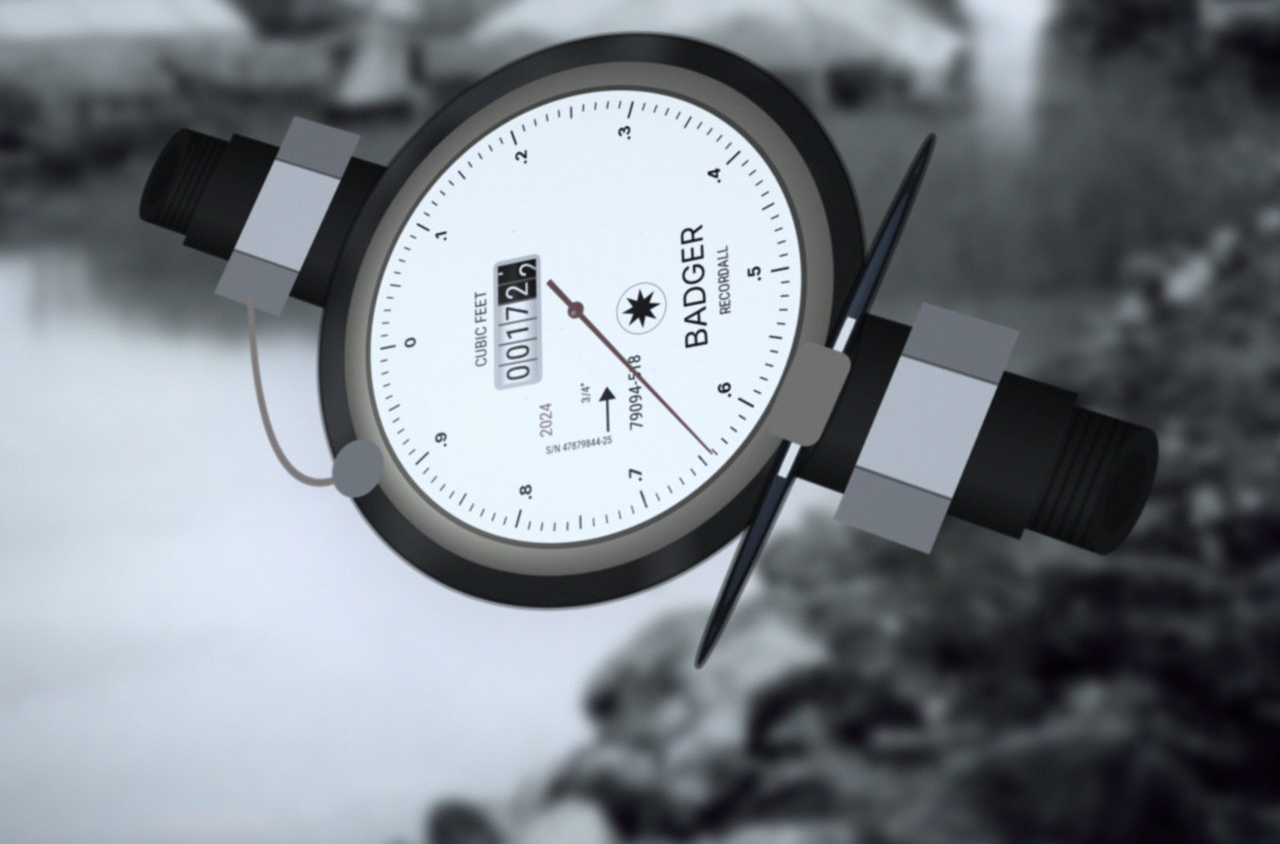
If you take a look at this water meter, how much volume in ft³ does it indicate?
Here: 1721.64 ft³
